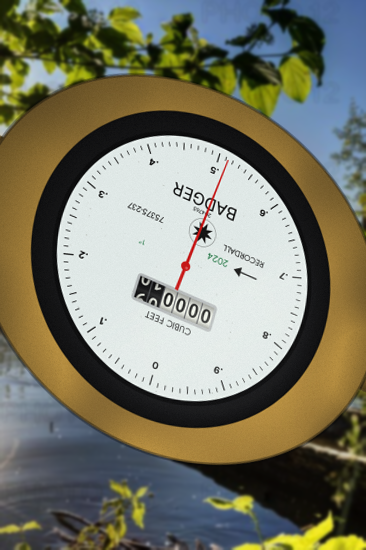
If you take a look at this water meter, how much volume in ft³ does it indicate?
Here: 9.51 ft³
